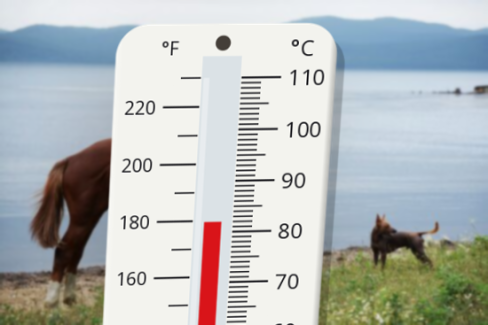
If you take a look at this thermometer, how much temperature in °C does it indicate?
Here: 82 °C
